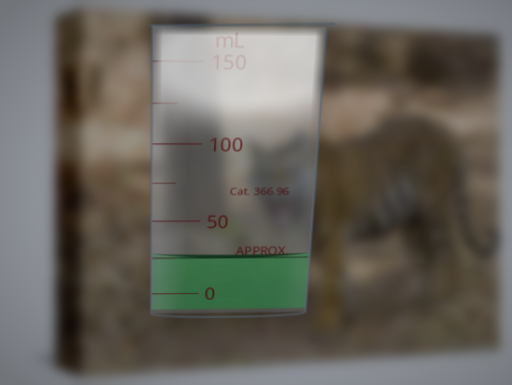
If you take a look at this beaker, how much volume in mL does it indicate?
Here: 25 mL
